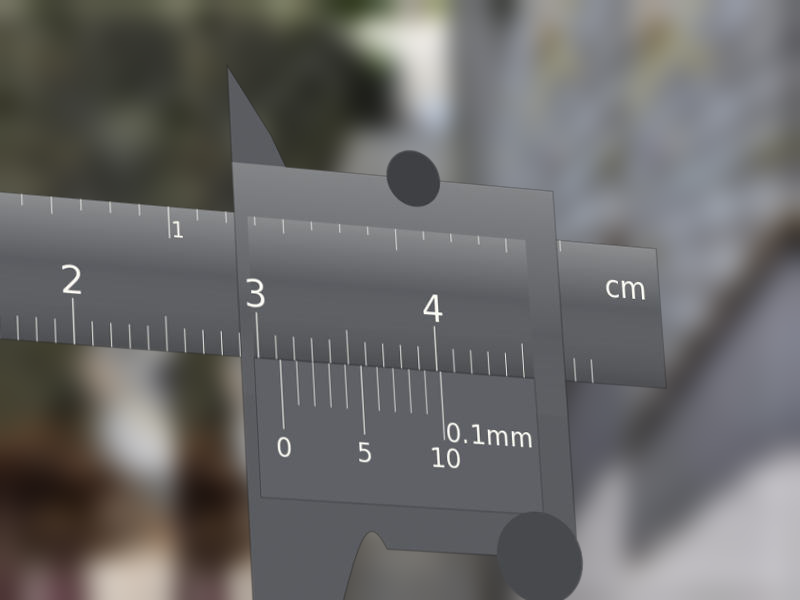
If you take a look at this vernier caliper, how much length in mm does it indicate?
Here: 31.2 mm
